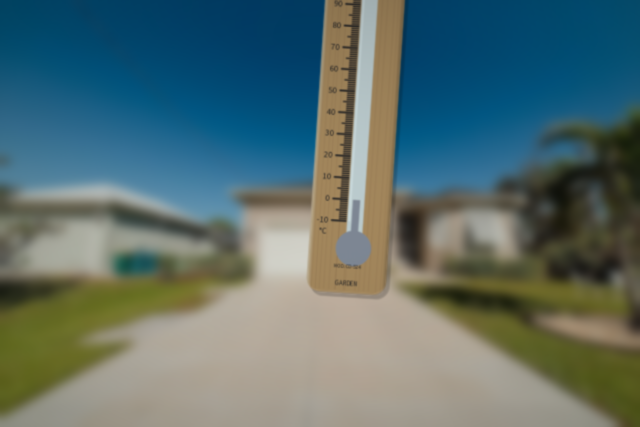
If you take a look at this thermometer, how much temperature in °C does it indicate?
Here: 0 °C
